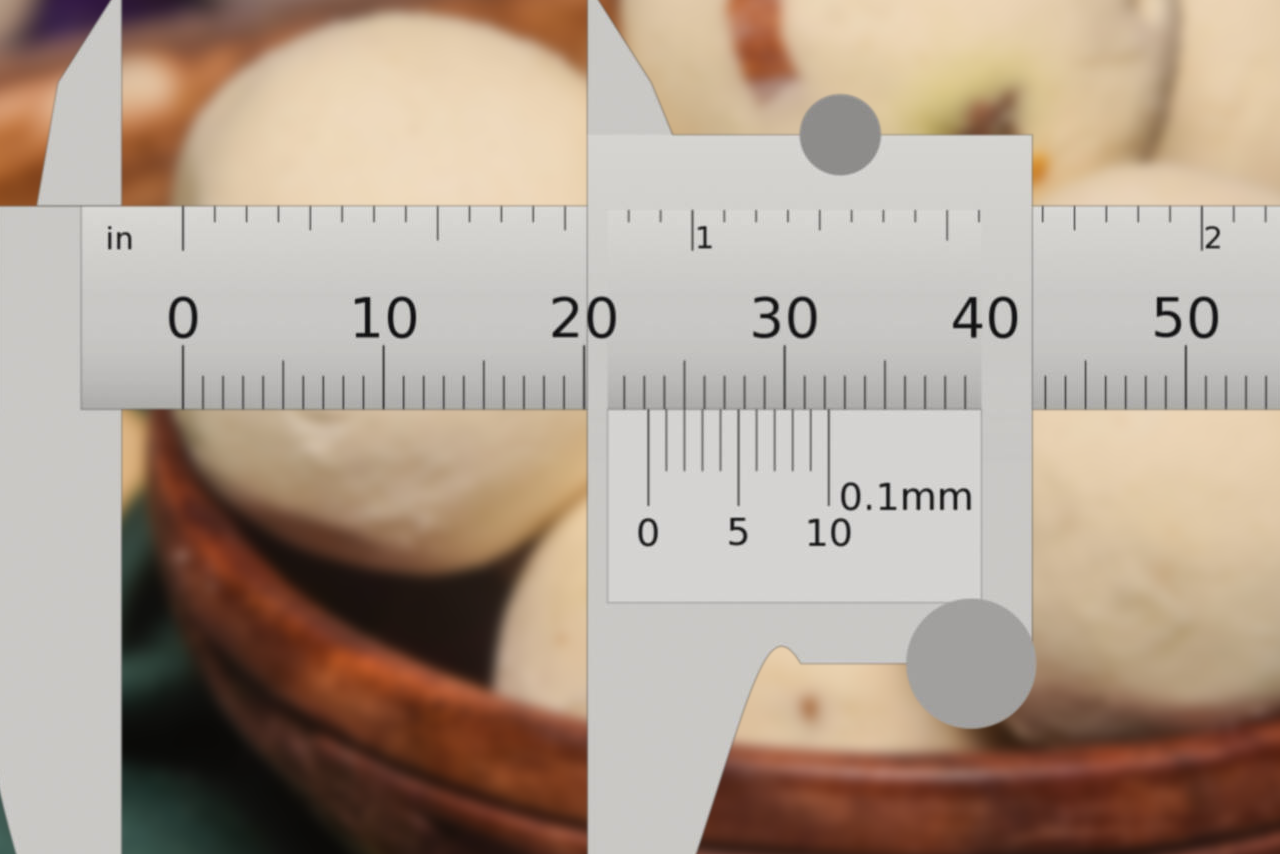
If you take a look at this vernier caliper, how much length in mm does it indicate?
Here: 23.2 mm
